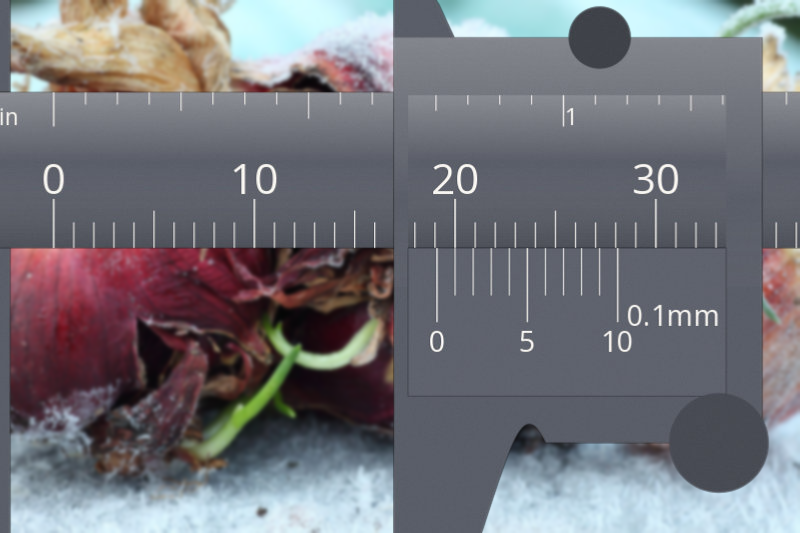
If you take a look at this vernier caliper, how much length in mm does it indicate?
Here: 19.1 mm
